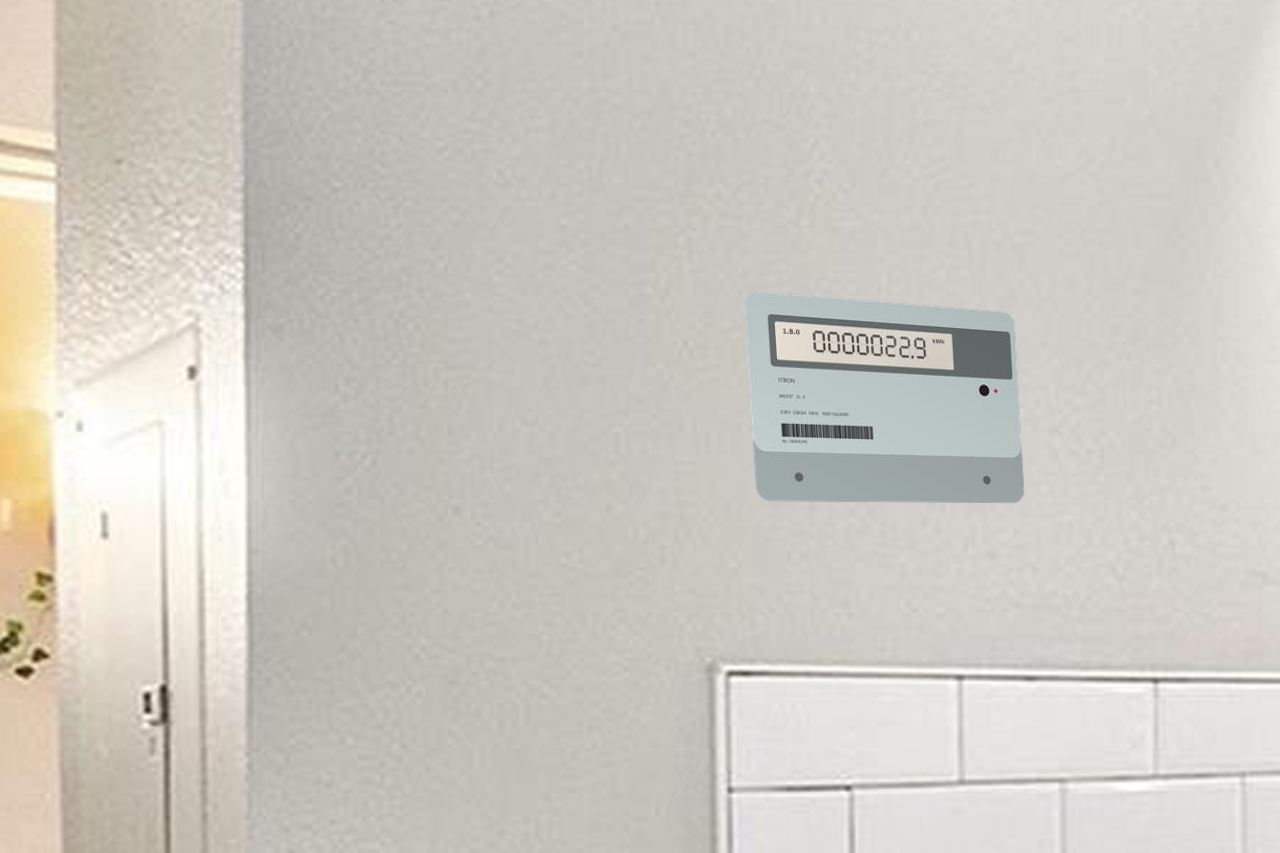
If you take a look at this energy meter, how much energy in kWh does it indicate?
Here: 22.9 kWh
